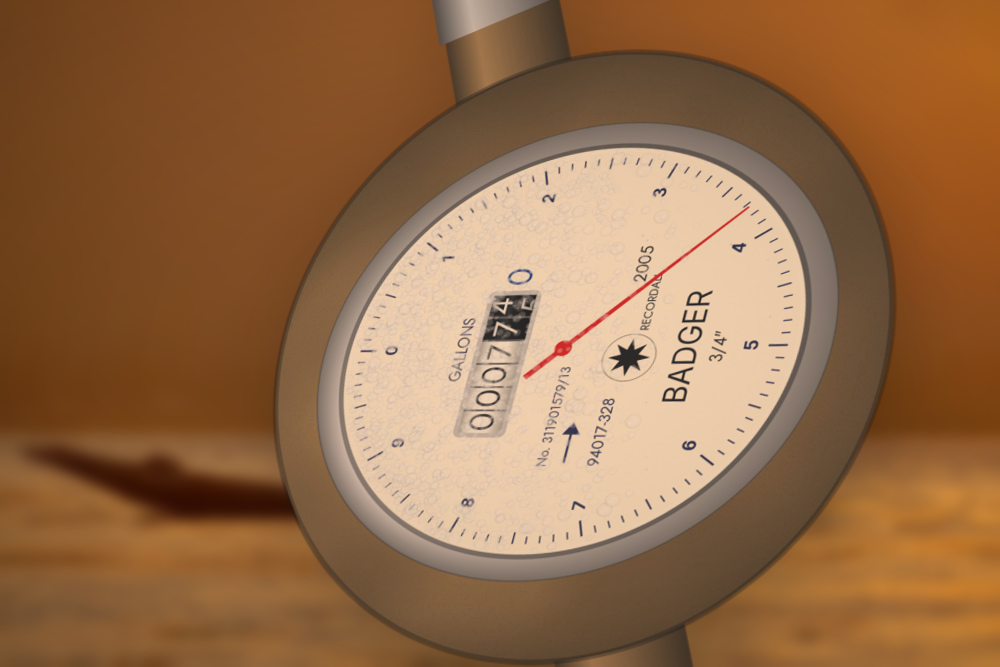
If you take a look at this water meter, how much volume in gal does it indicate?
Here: 7743.7 gal
